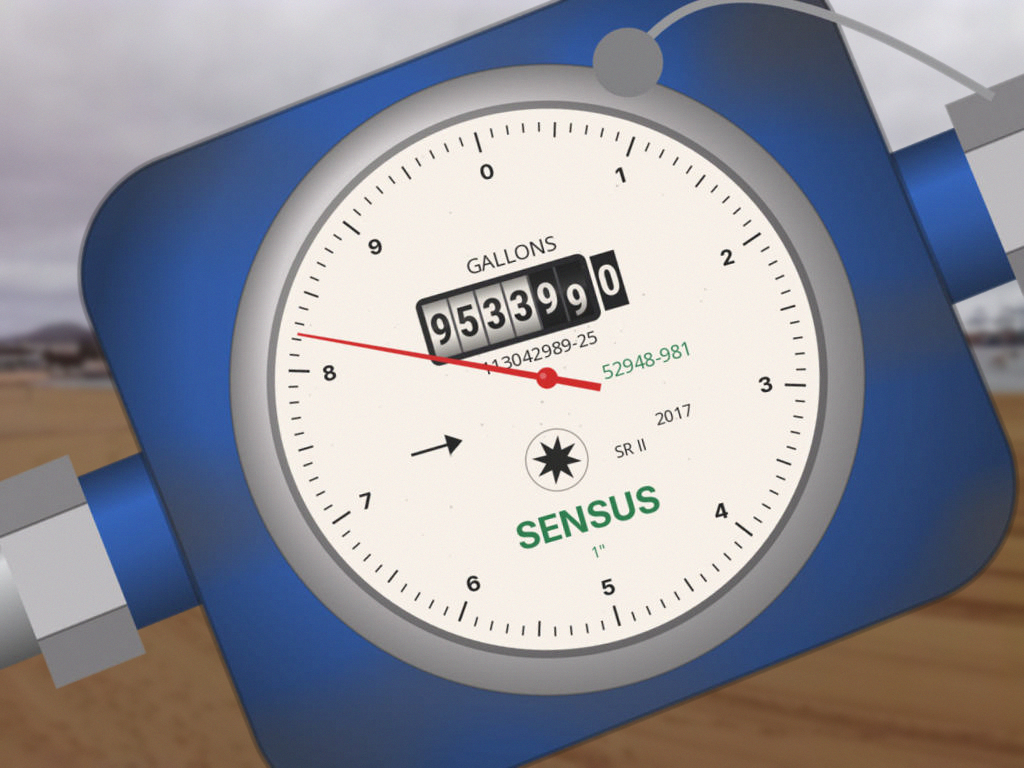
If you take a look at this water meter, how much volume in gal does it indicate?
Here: 9533988.2 gal
